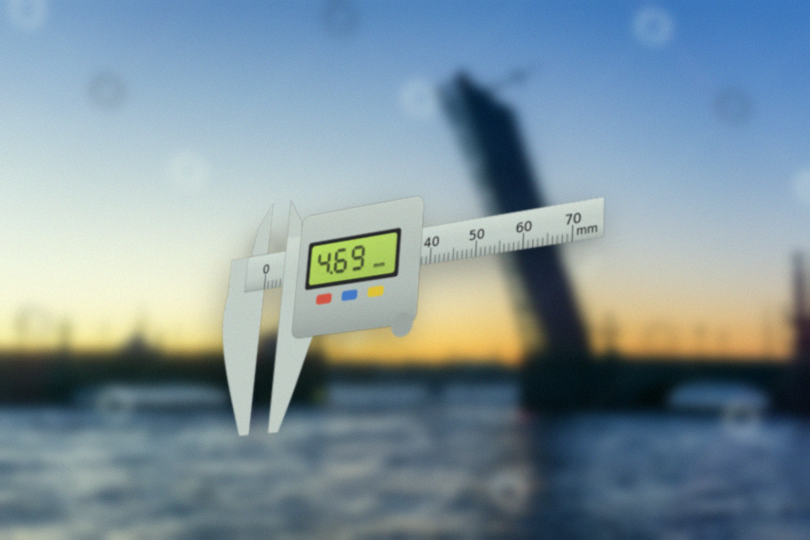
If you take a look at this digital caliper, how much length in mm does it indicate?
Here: 4.69 mm
